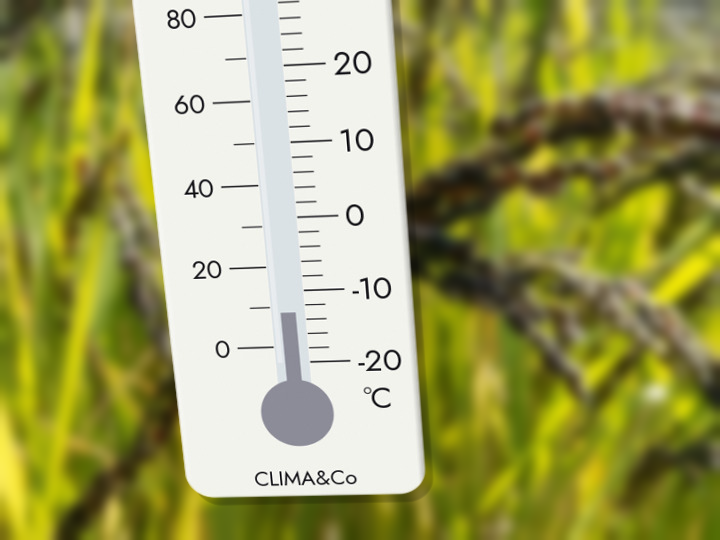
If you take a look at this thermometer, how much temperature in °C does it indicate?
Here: -13 °C
